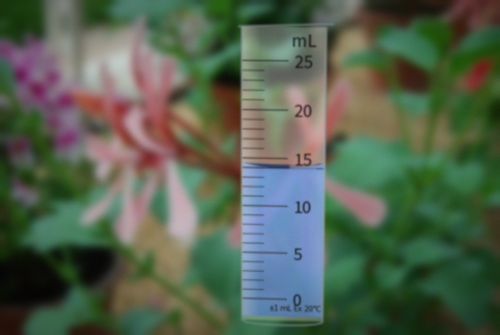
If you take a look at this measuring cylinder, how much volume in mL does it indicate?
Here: 14 mL
